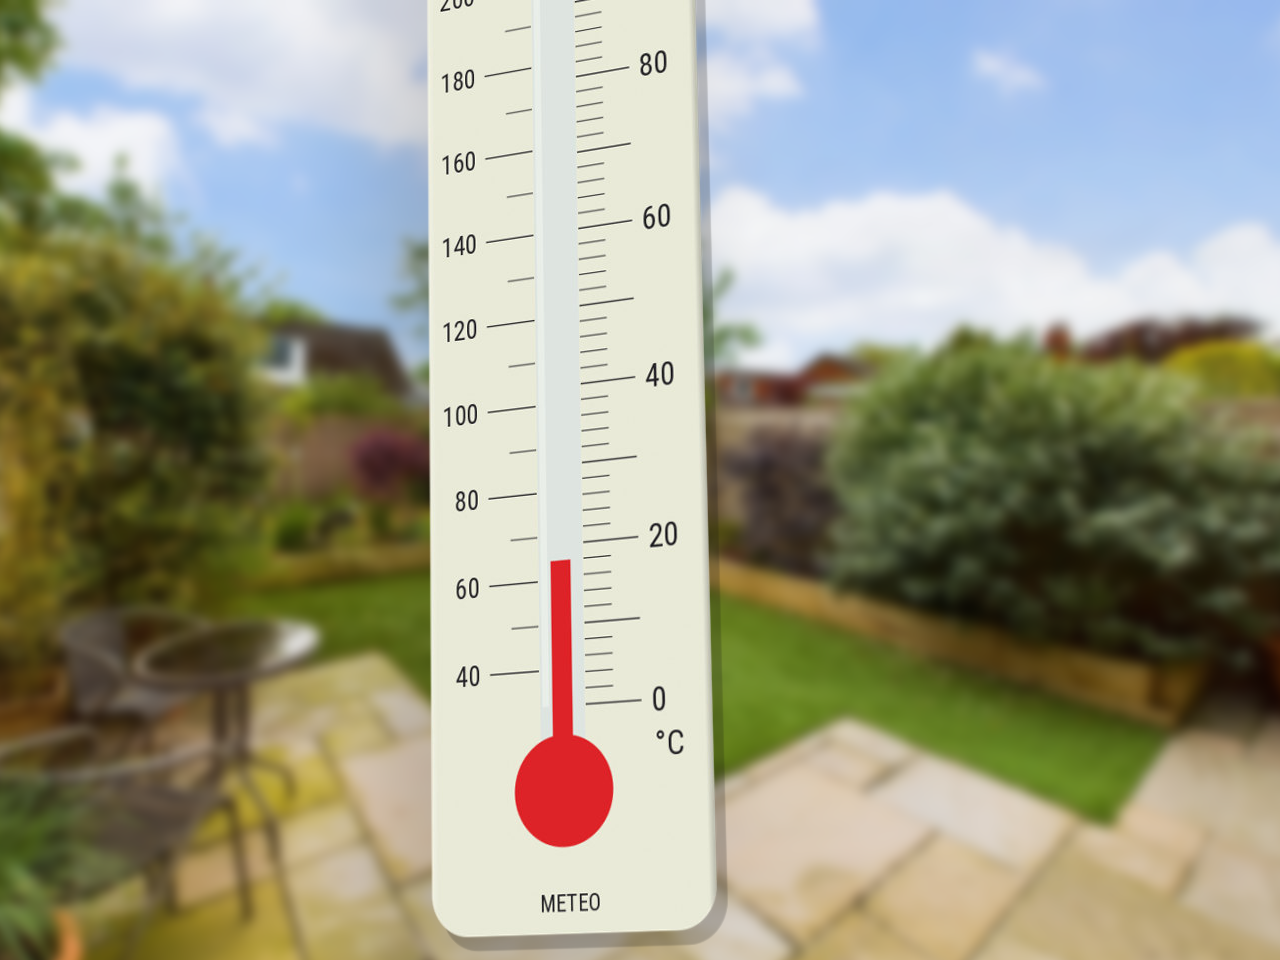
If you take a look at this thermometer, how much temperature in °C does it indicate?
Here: 18 °C
